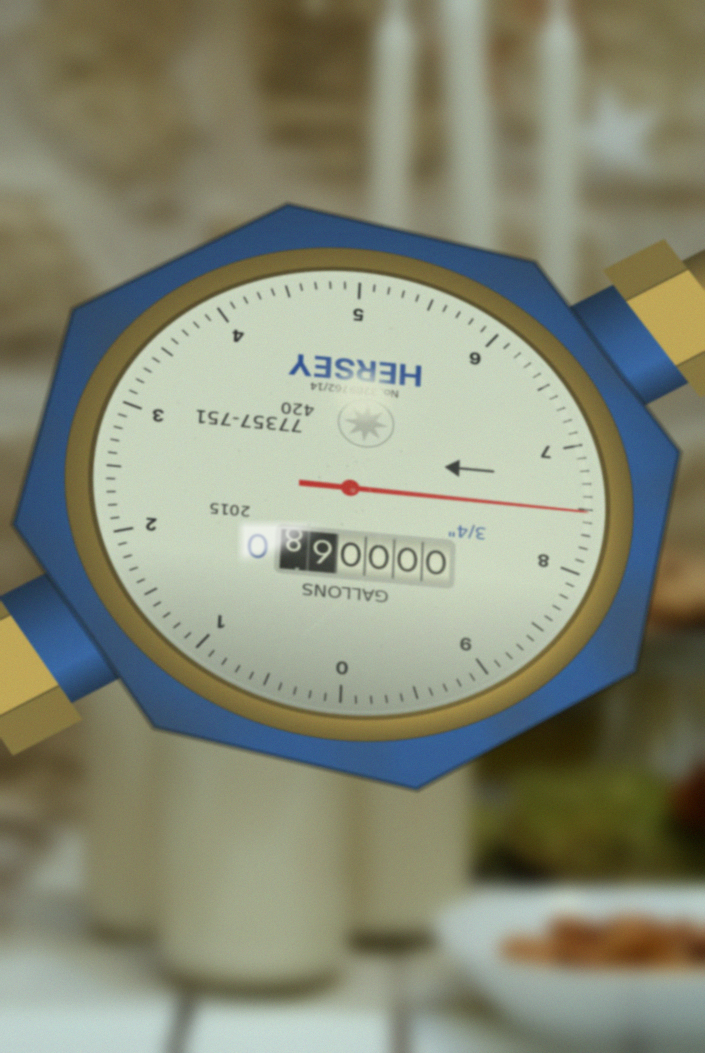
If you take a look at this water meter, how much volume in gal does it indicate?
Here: 677.5 gal
